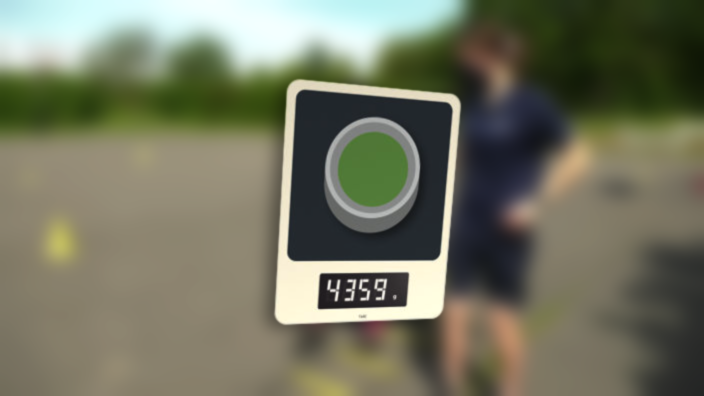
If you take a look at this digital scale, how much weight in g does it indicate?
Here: 4359 g
